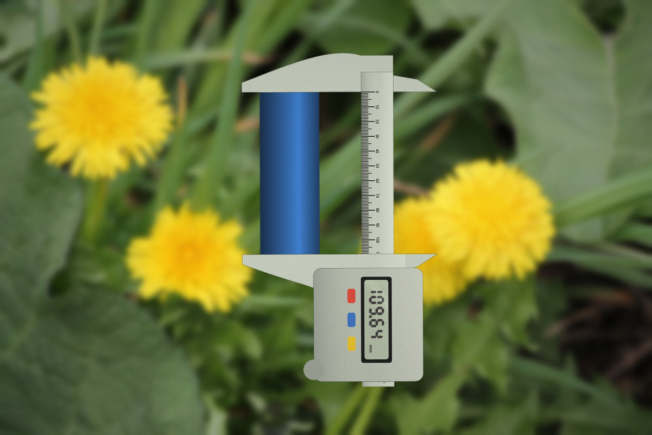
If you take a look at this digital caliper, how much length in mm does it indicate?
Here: 109.64 mm
